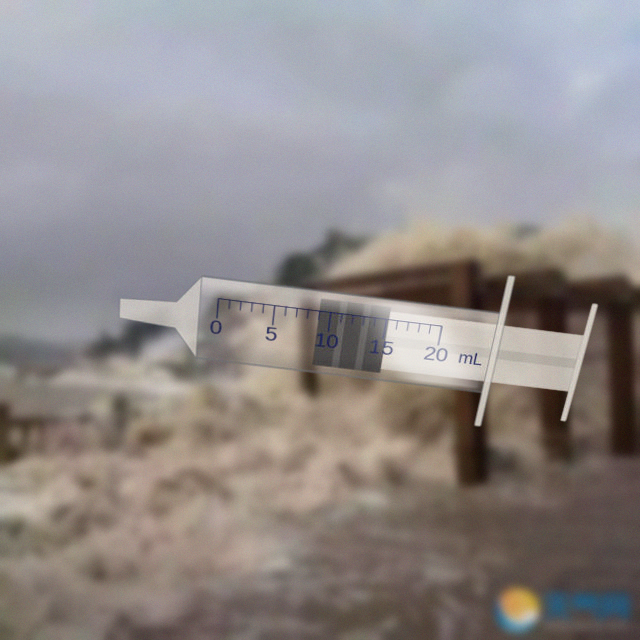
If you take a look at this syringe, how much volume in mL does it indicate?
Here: 9 mL
